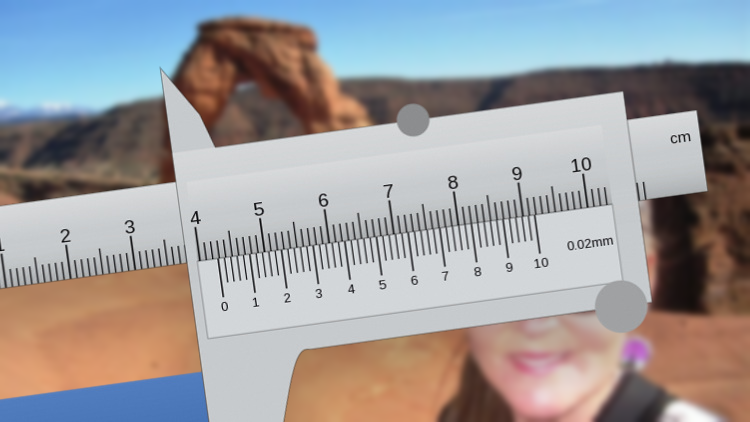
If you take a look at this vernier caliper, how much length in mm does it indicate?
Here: 42.8 mm
